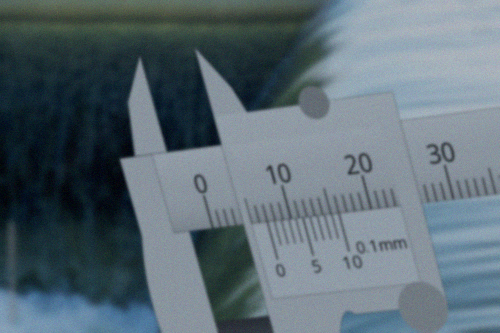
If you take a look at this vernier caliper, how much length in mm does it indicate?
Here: 7.0 mm
